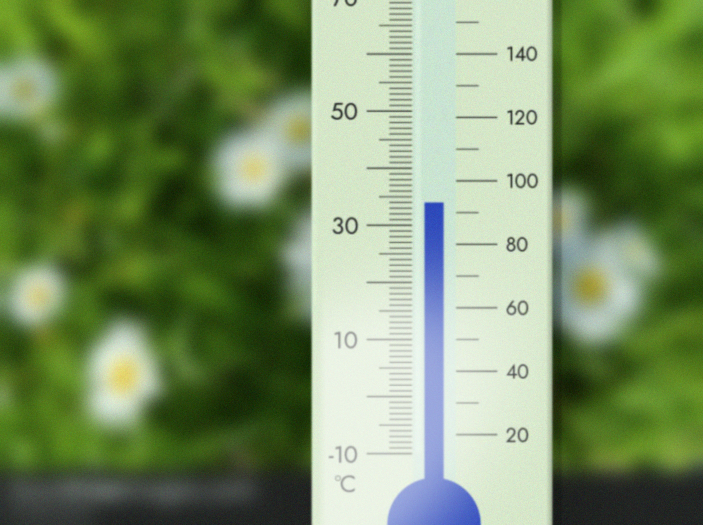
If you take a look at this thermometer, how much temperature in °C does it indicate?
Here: 34 °C
